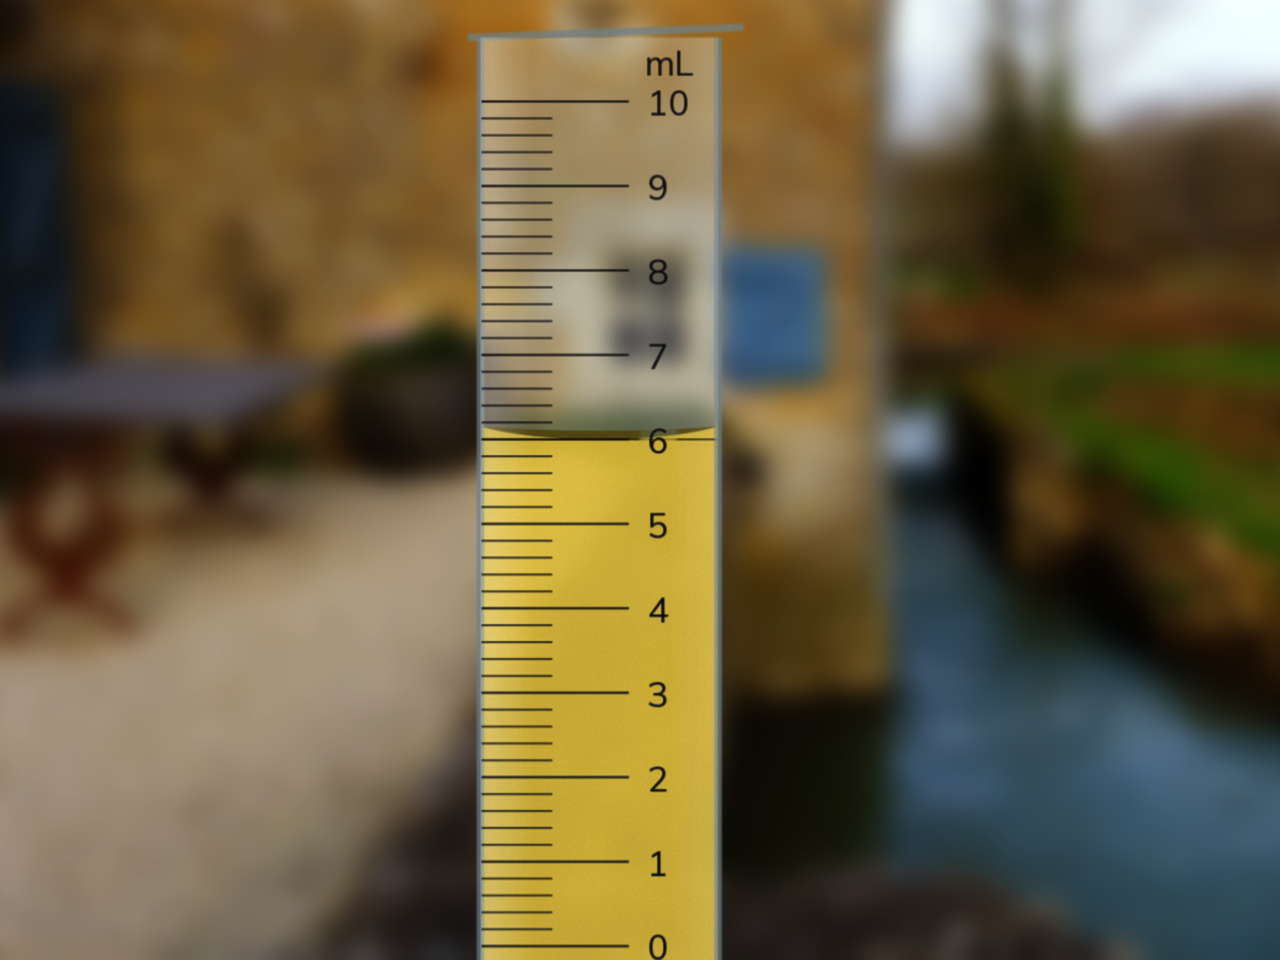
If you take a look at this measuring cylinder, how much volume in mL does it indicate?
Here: 6 mL
